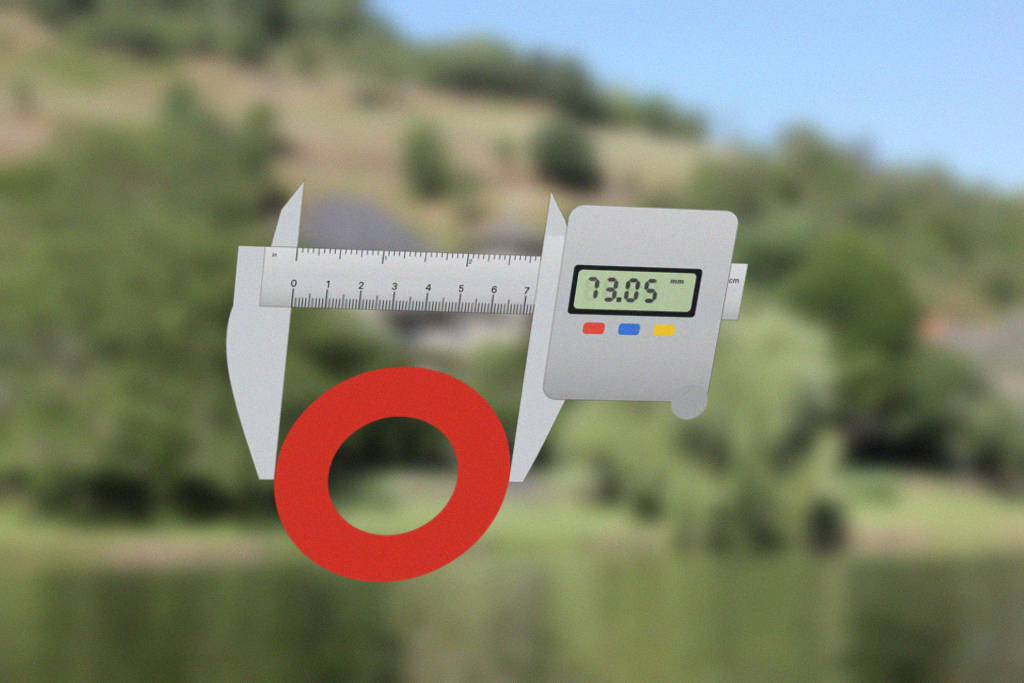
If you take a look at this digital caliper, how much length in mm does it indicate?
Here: 73.05 mm
